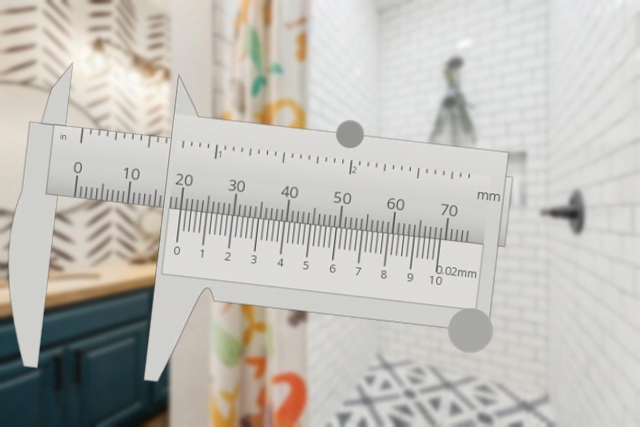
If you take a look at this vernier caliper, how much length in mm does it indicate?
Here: 20.0 mm
